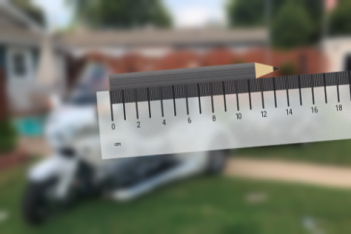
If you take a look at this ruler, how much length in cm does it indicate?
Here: 13.5 cm
